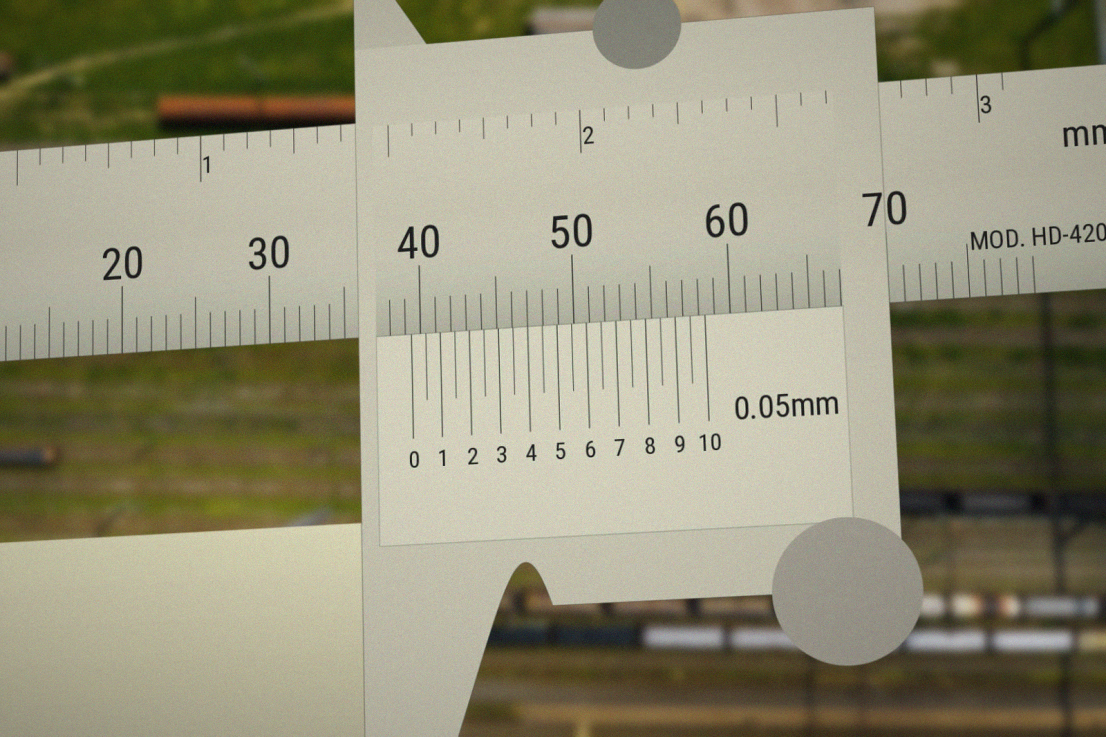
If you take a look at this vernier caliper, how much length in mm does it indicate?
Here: 39.4 mm
